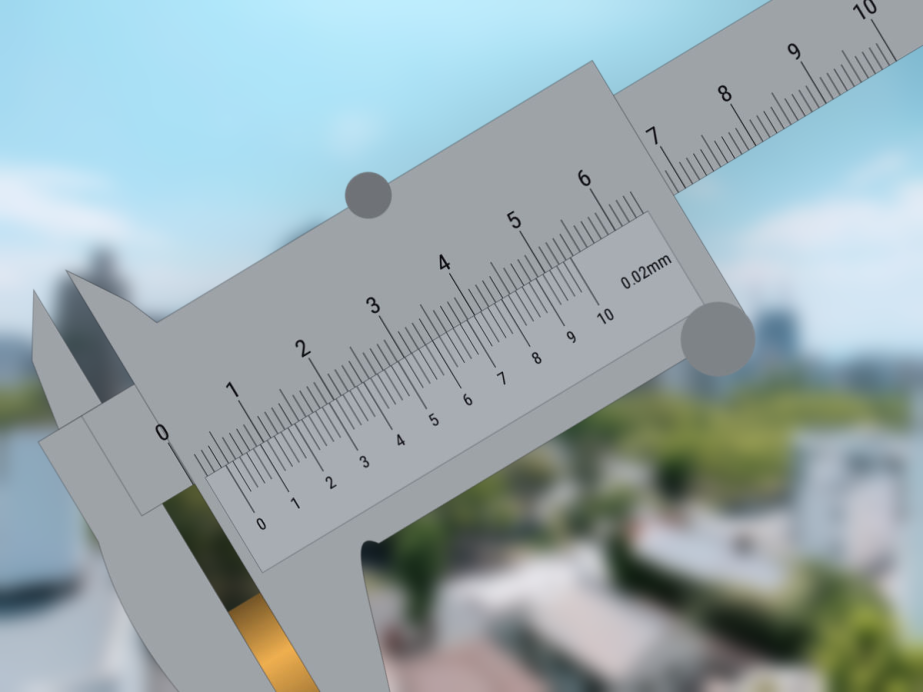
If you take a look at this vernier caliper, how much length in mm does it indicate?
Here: 4.6 mm
